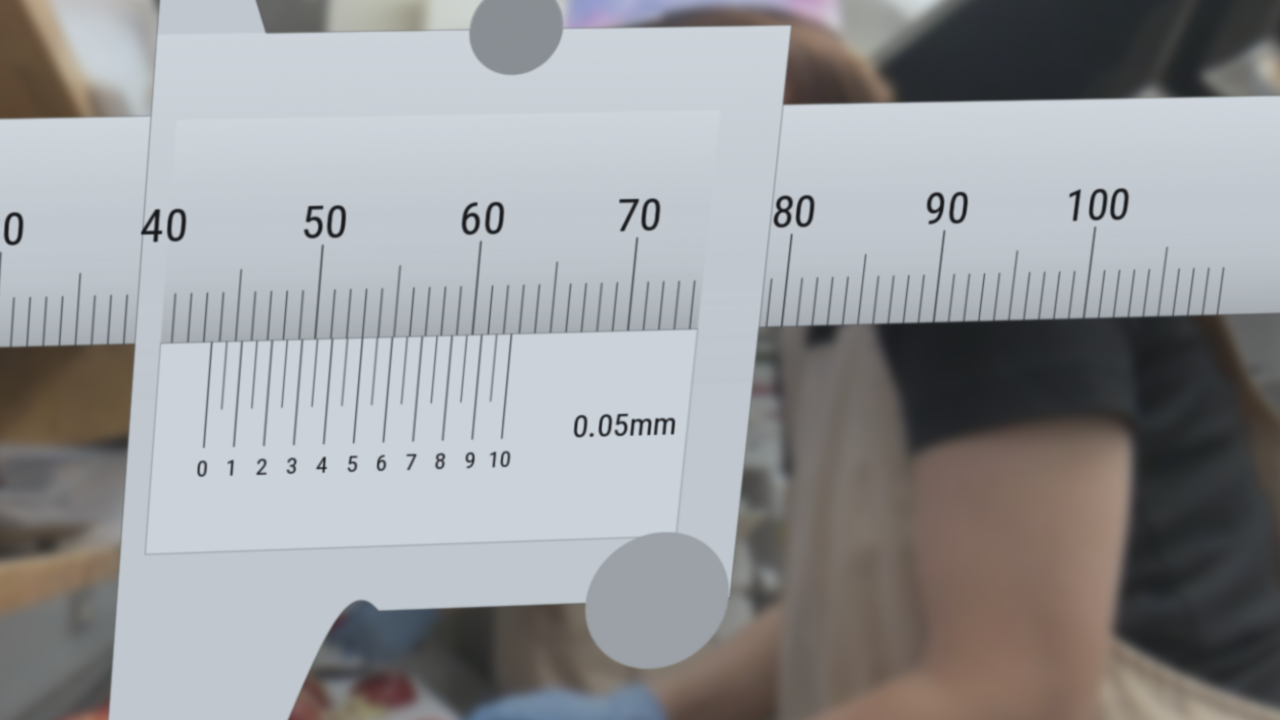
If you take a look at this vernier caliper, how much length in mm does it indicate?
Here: 43.5 mm
